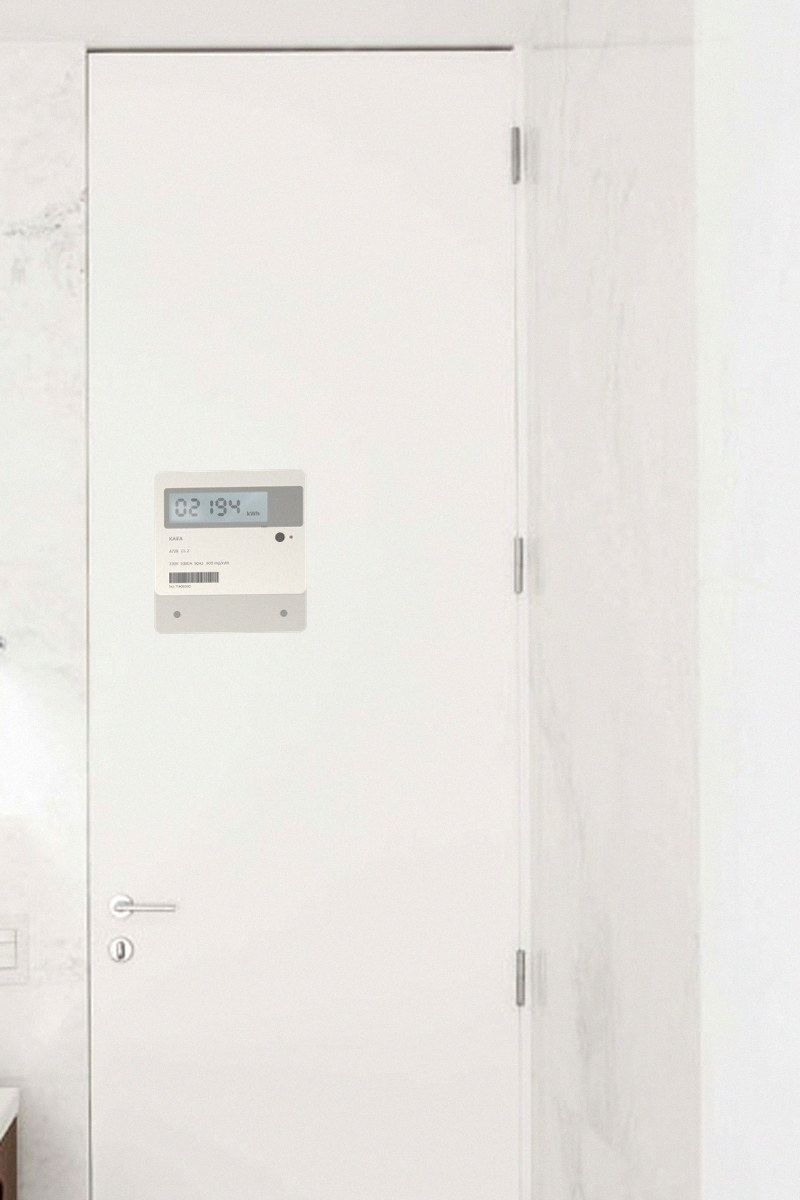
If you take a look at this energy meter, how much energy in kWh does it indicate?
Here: 2194 kWh
